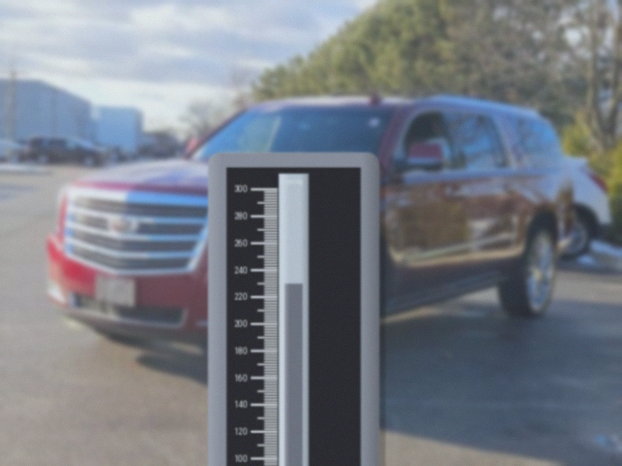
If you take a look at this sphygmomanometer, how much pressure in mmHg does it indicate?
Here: 230 mmHg
